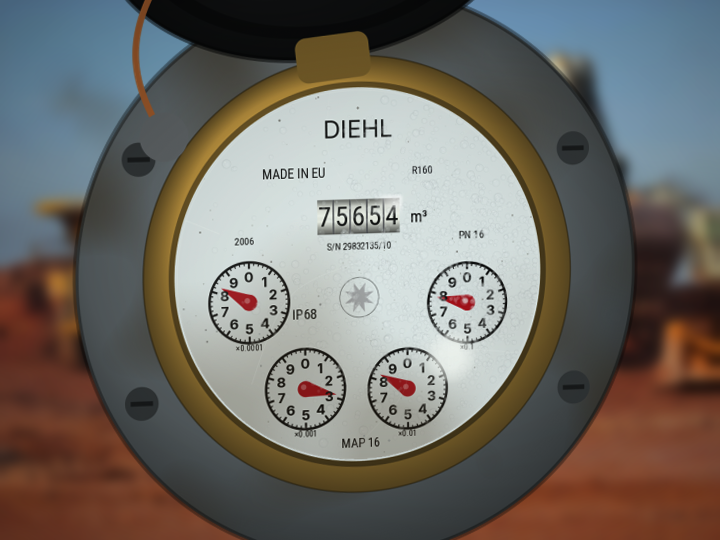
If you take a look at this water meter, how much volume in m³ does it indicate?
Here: 75654.7828 m³
